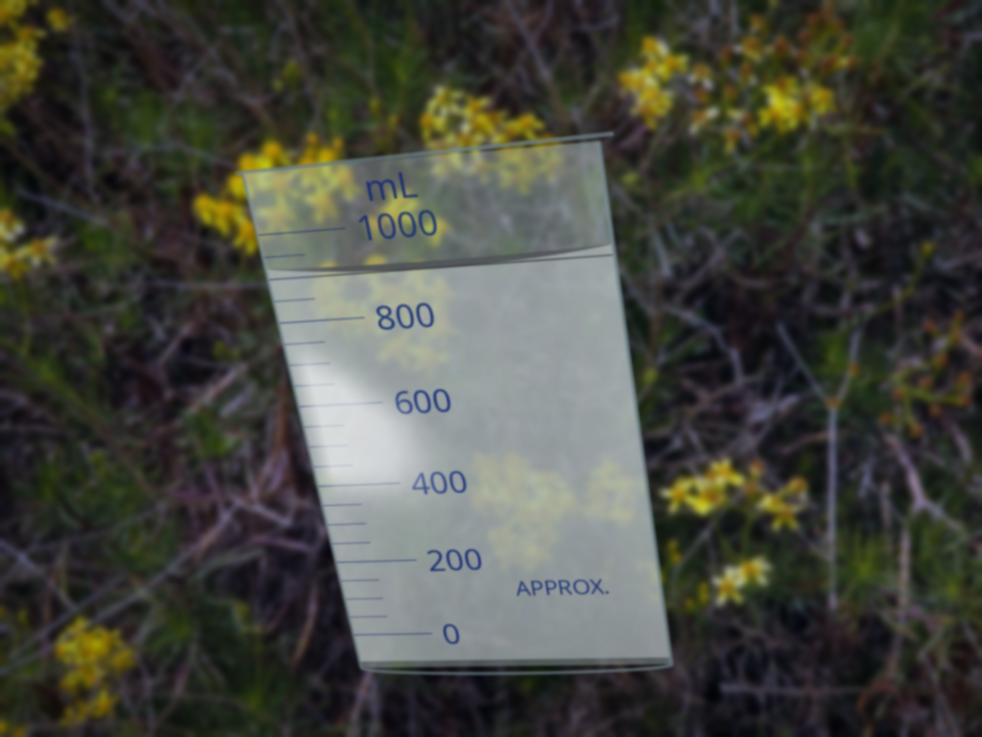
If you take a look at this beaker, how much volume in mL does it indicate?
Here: 900 mL
